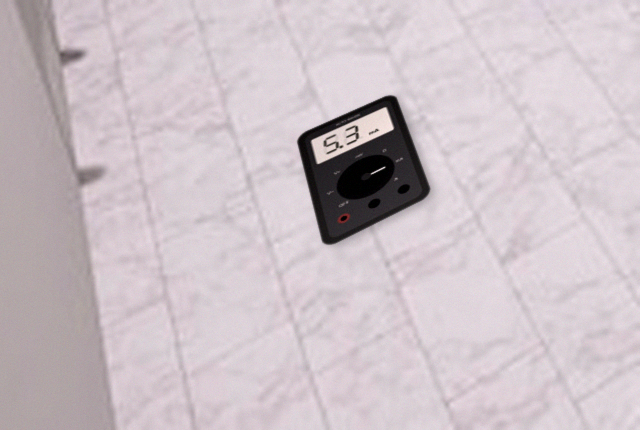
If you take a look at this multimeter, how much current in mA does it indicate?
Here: 5.3 mA
